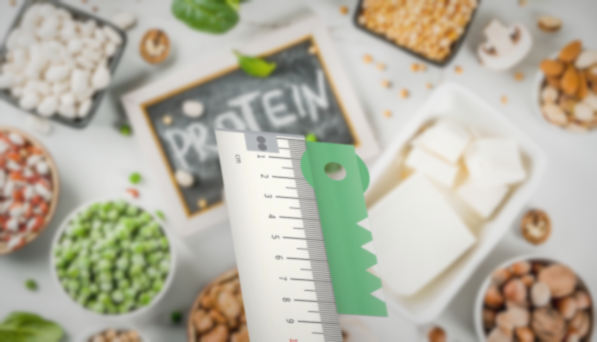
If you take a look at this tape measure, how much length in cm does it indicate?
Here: 8.5 cm
